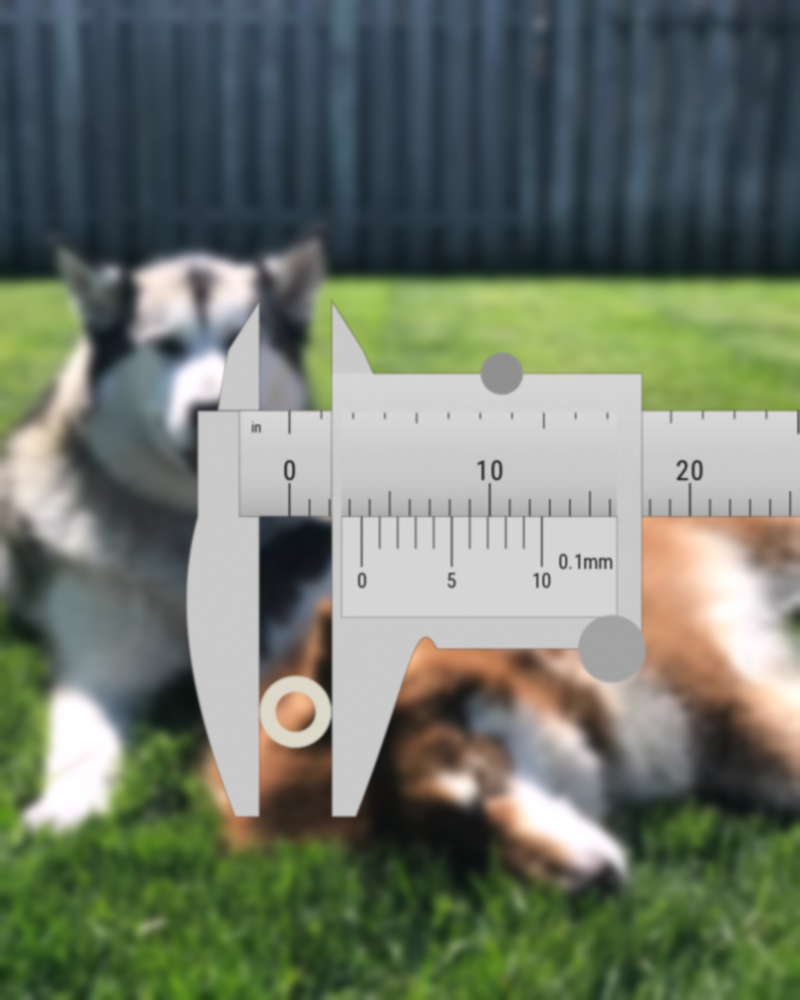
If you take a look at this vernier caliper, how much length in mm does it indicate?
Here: 3.6 mm
